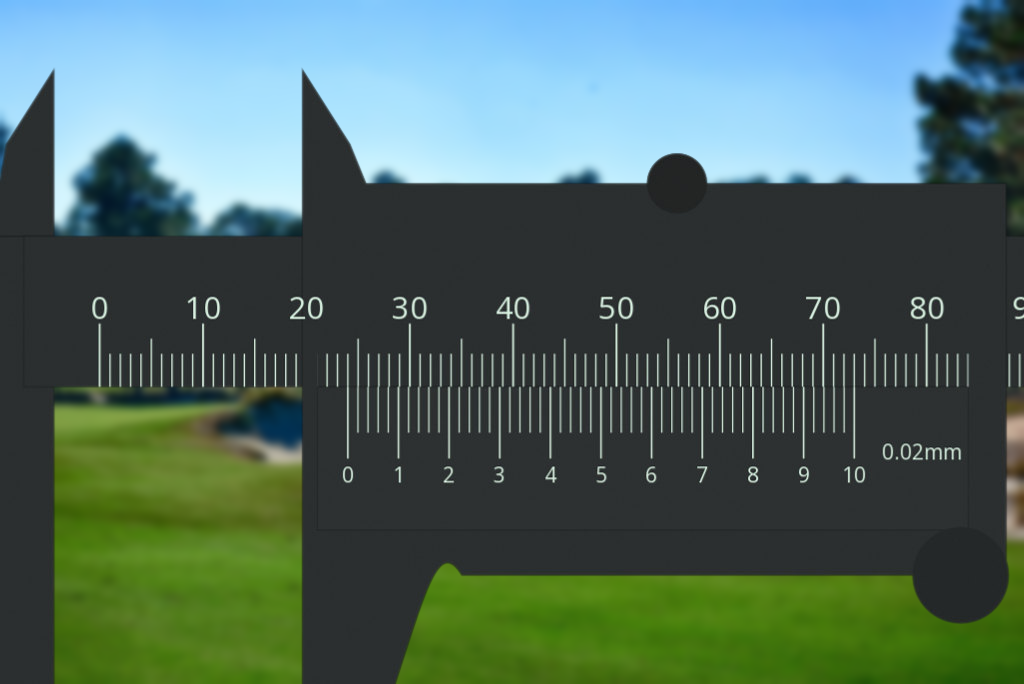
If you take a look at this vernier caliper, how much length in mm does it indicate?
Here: 24.0 mm
